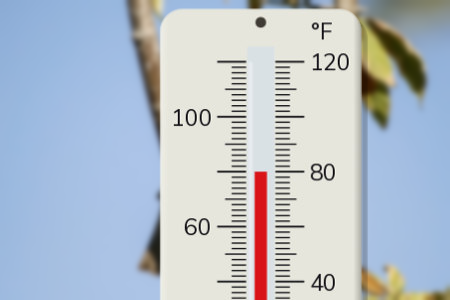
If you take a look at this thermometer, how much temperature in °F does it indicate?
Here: 80 °F
